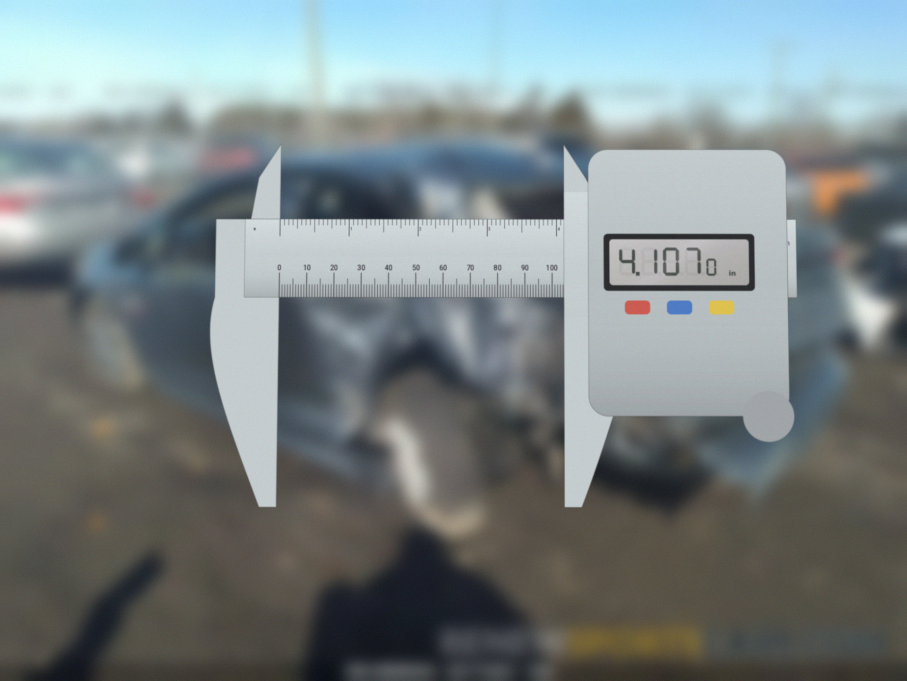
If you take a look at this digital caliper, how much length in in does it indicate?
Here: 4.1070 in
